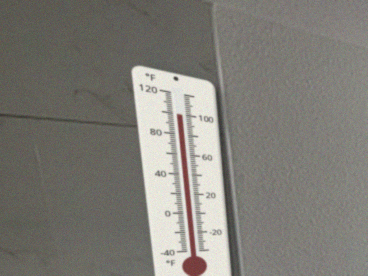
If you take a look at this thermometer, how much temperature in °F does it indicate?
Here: 100 °F
